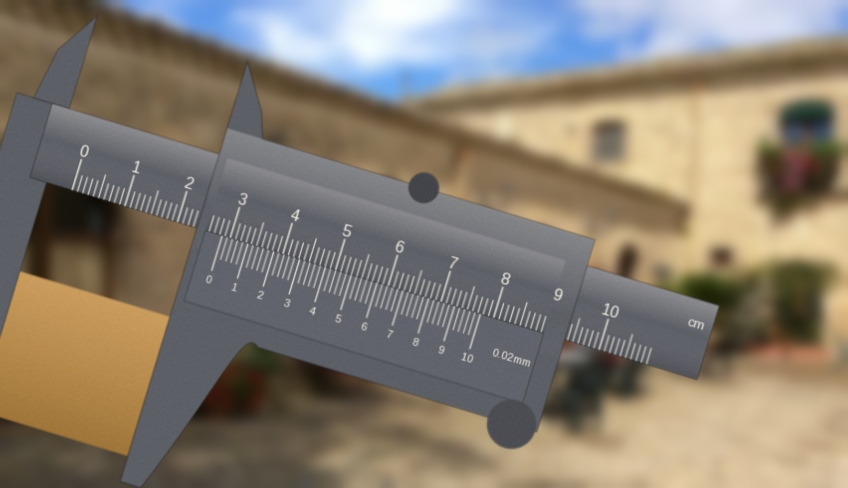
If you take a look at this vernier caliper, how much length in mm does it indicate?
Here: 28.5 mm
